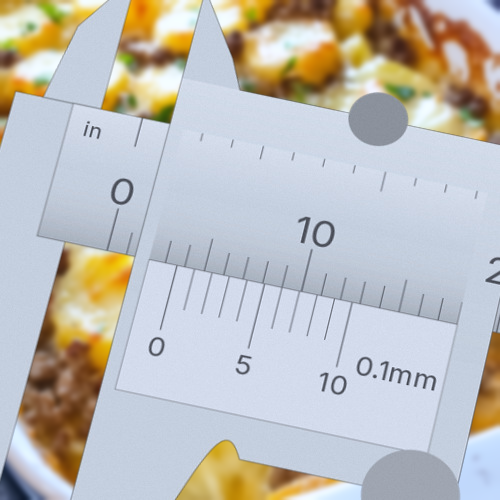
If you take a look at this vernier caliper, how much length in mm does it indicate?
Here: 3.6 mm
